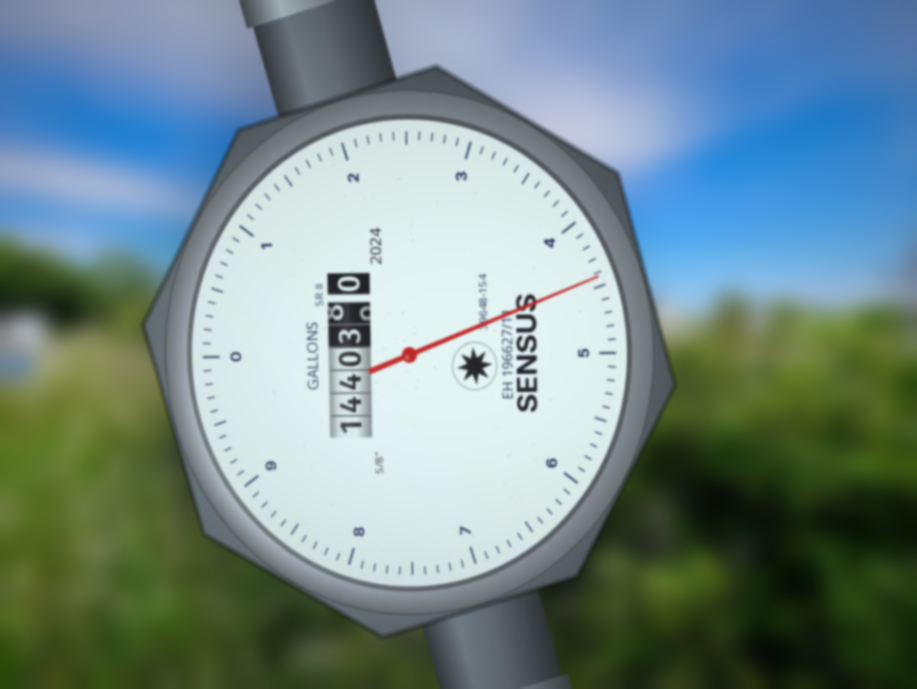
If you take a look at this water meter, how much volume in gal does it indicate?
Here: 1440384.4 gal
